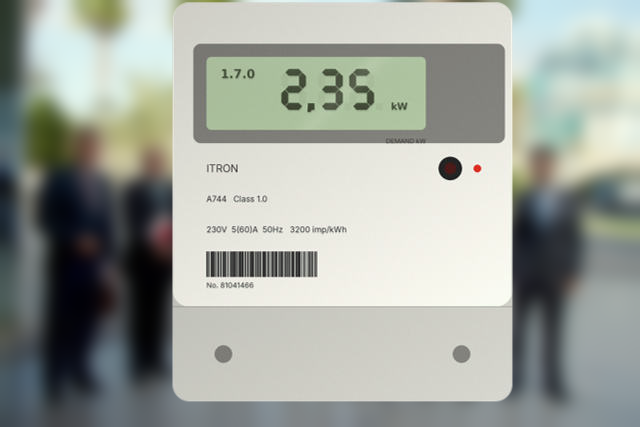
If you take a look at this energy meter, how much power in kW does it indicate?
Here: 2.35 kW
